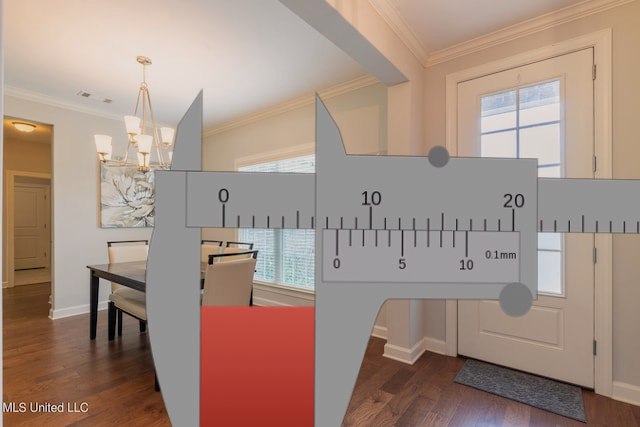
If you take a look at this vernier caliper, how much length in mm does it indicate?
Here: 7.7 mm
